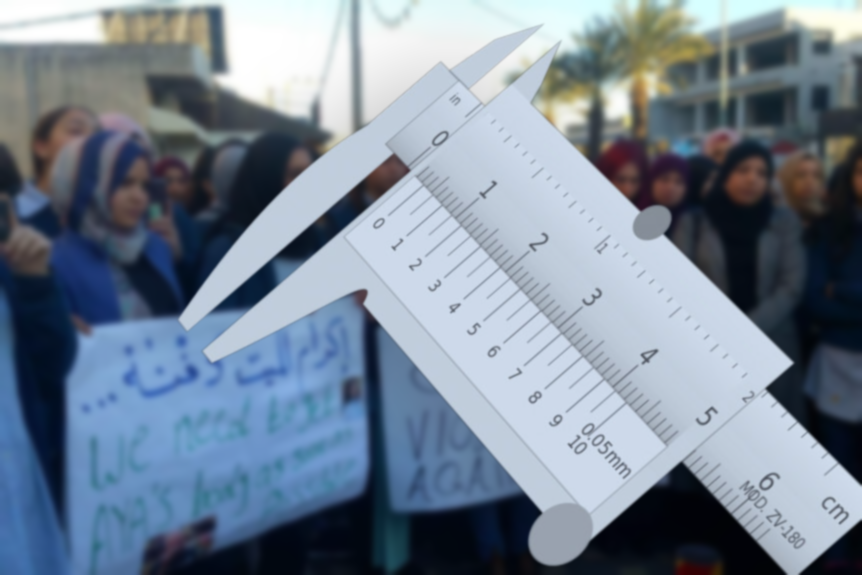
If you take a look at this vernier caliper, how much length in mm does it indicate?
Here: 3.5 mm
